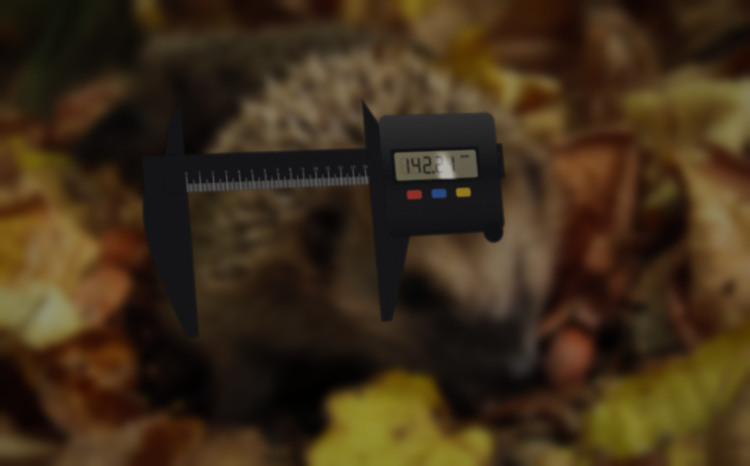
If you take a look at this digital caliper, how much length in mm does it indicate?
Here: 142.21 mm
